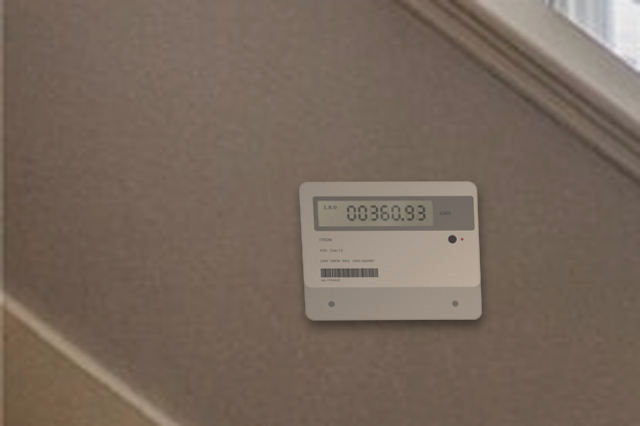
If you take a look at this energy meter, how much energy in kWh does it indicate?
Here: 360.93 kWh
